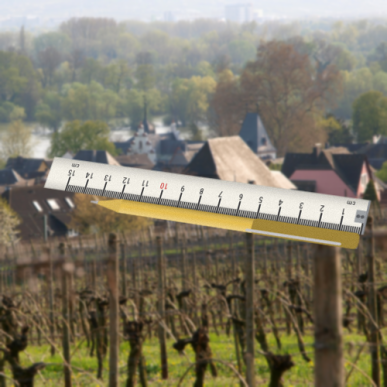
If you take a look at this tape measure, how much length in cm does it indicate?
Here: 13.5 cm
